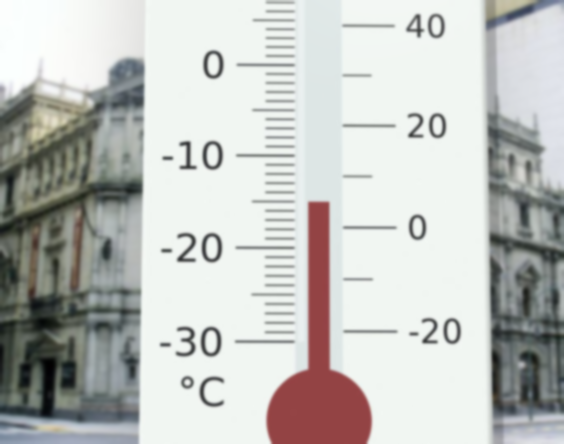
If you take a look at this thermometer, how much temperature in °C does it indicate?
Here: -15 °C
